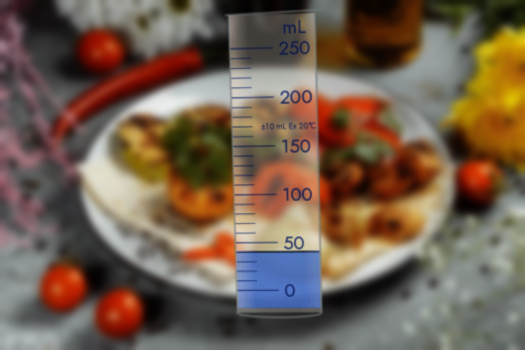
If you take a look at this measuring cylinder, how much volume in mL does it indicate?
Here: 40 mL
